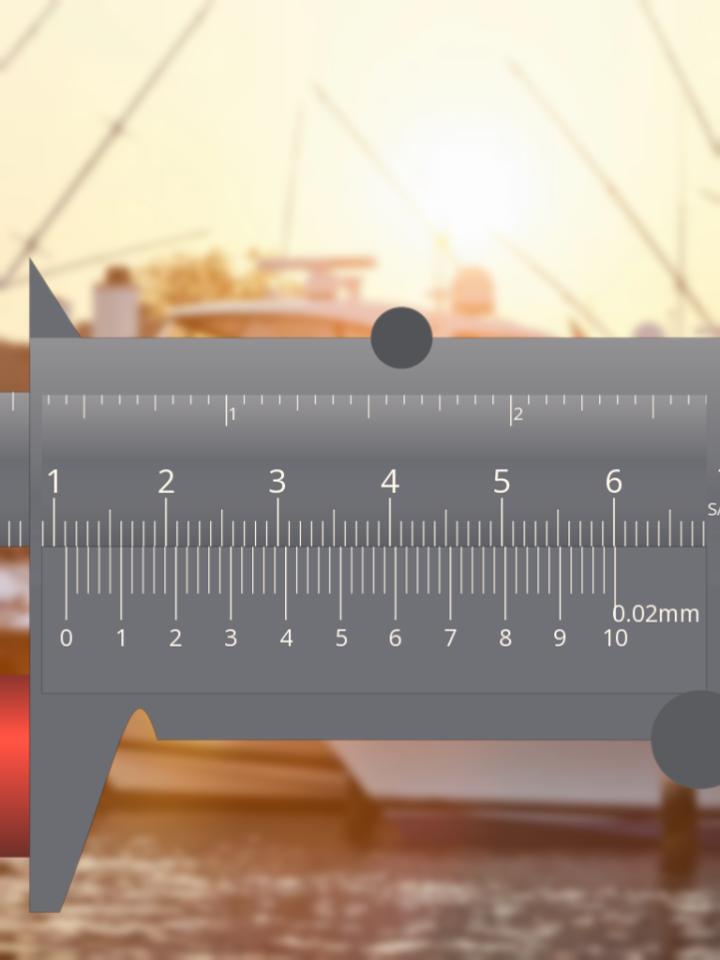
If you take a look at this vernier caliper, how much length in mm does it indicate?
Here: 11.1 mm
